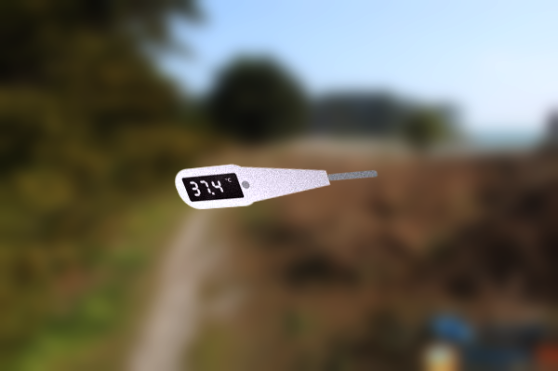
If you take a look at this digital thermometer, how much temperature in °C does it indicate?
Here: 37.4 °C
